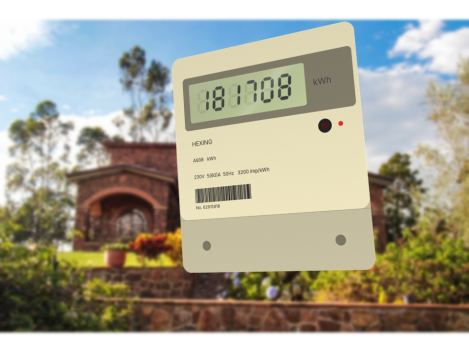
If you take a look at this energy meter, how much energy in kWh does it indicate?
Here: 181708 kWh
